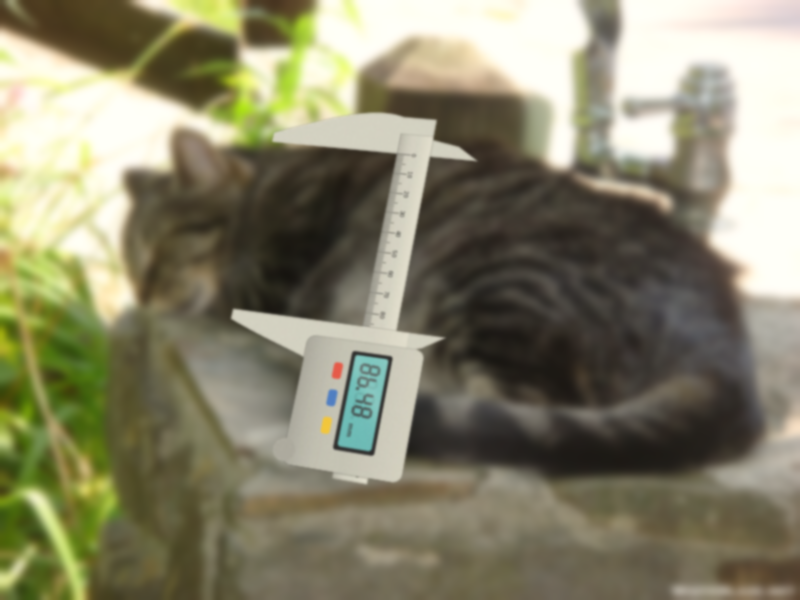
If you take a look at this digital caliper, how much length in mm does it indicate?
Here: 86.48 mm
